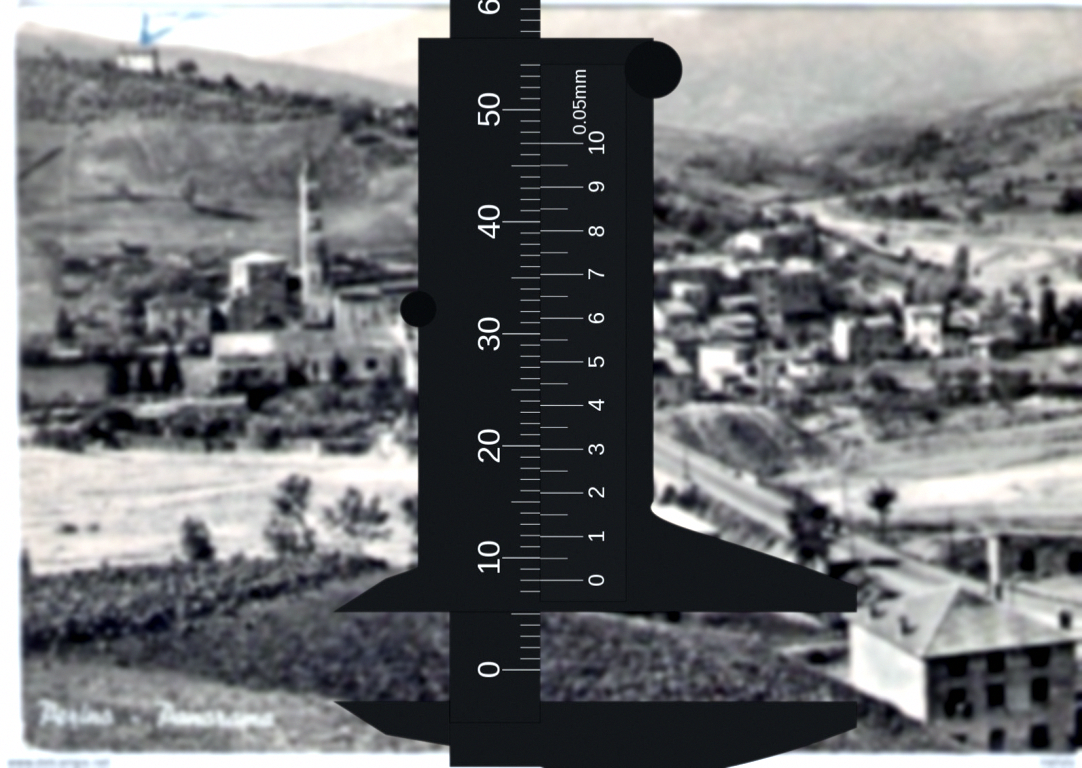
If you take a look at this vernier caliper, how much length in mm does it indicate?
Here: 8.0 mm
